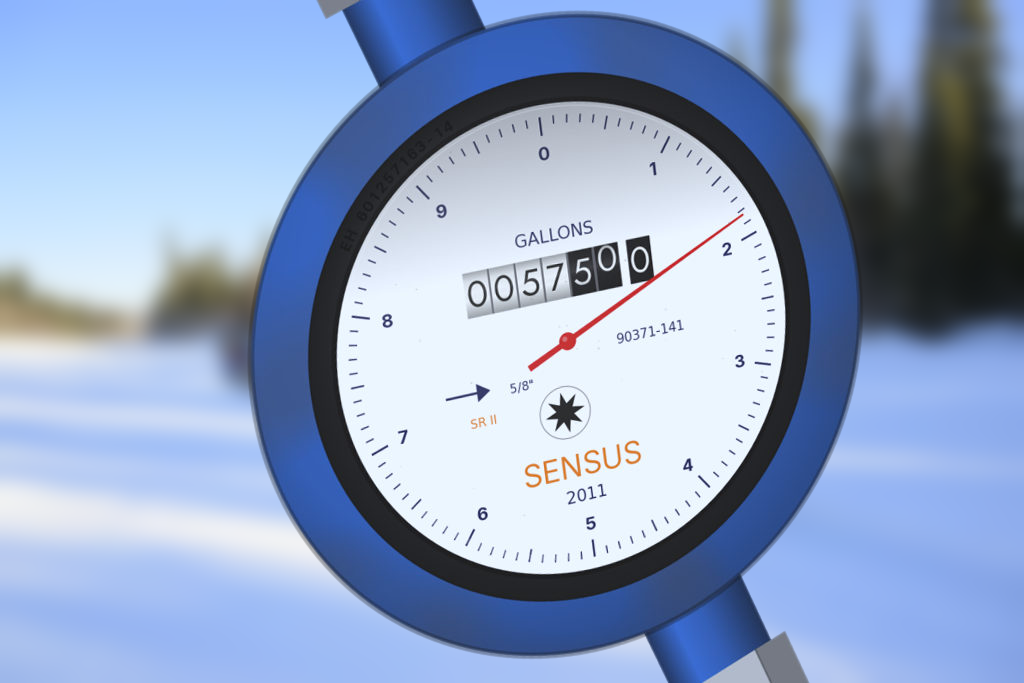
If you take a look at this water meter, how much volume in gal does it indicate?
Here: 57501.8 gal
